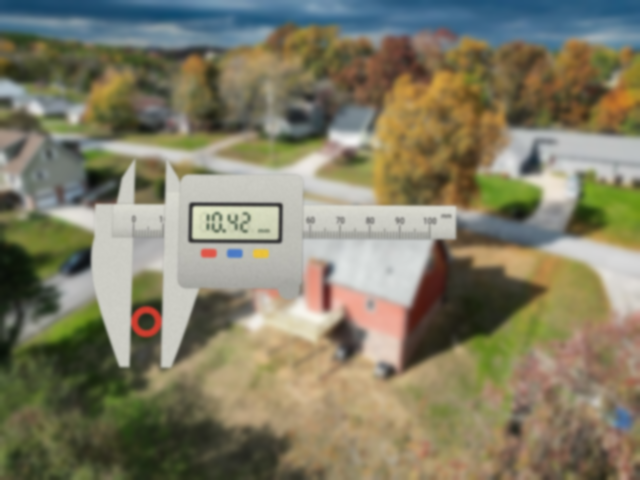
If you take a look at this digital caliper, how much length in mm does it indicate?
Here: 10.42 mm
